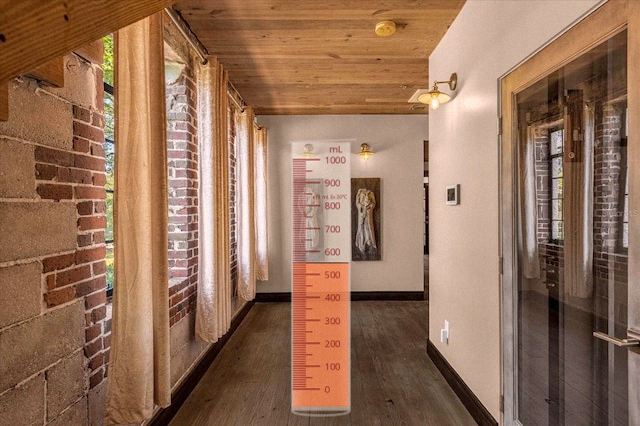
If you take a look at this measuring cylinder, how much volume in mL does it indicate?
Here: 550 mL
